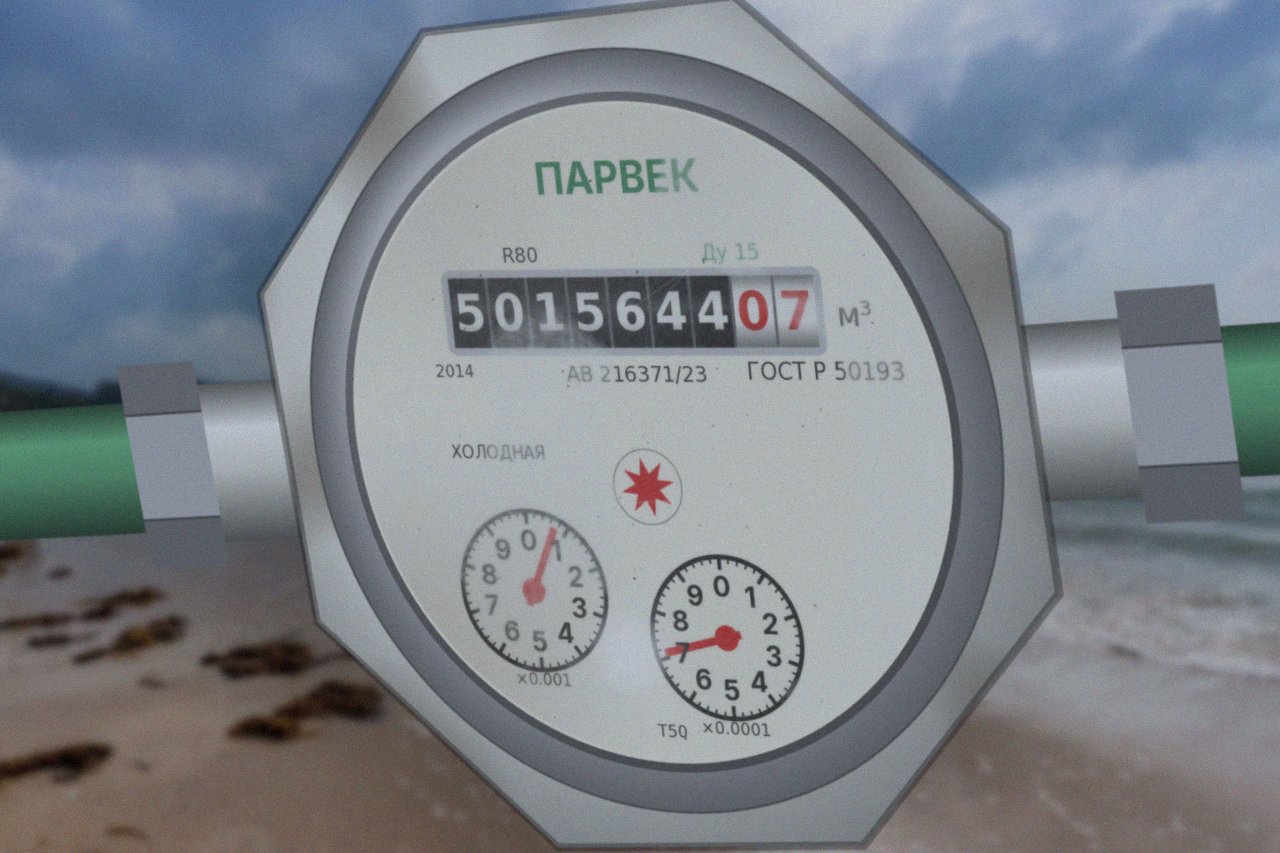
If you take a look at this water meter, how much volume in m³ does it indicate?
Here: 5015644.0707 m³
